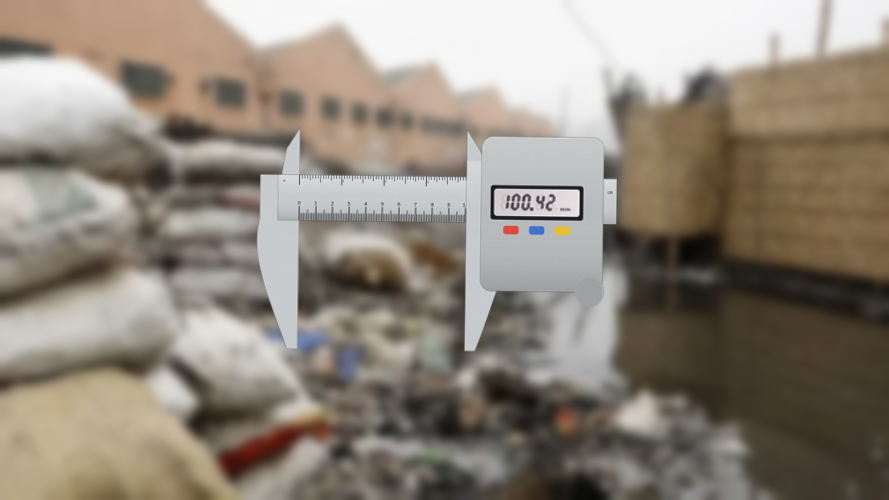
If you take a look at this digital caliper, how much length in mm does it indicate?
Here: 100.42 mm
